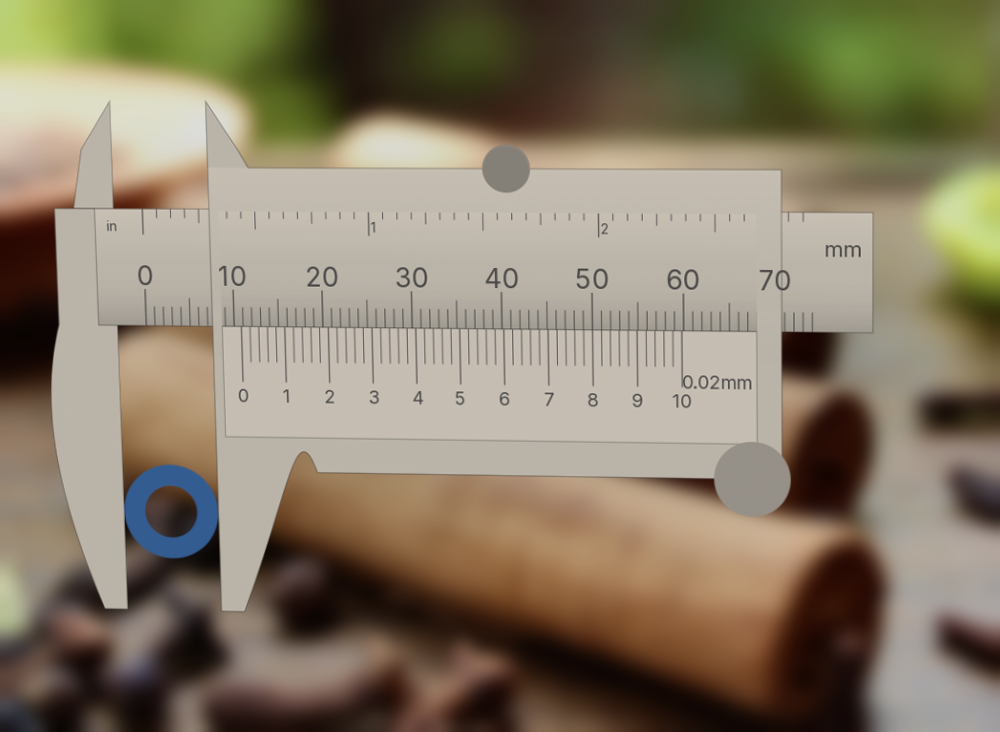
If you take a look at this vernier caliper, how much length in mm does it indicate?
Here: 10.8 mm
